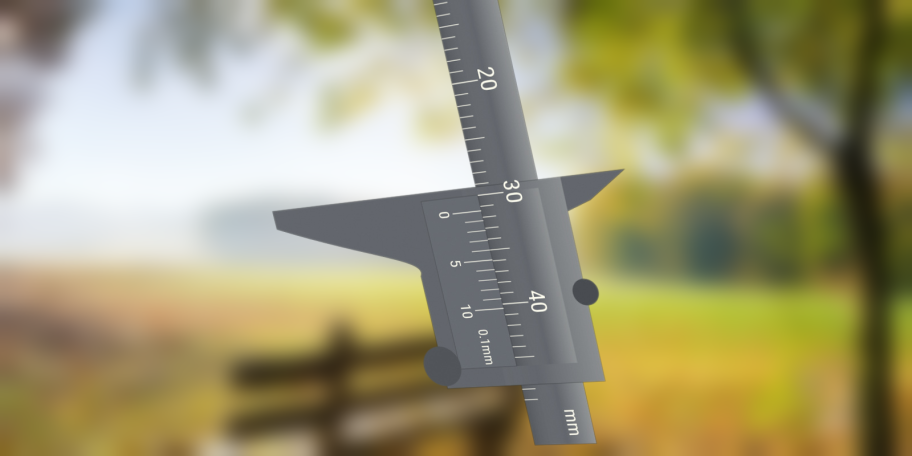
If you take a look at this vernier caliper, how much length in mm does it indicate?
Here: 31.4 mm
